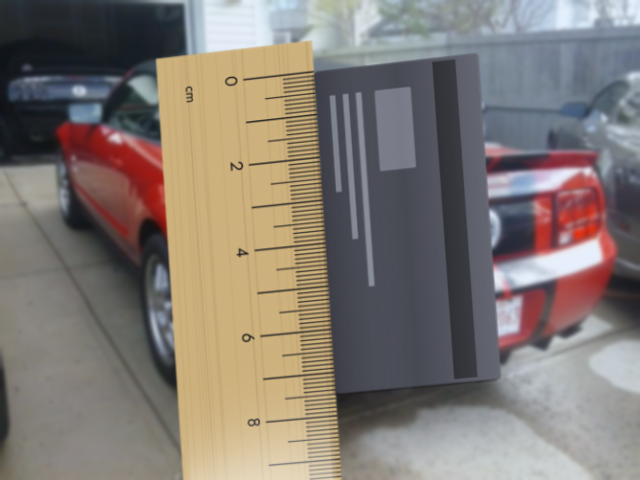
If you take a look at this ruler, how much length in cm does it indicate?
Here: 7.5 cm
